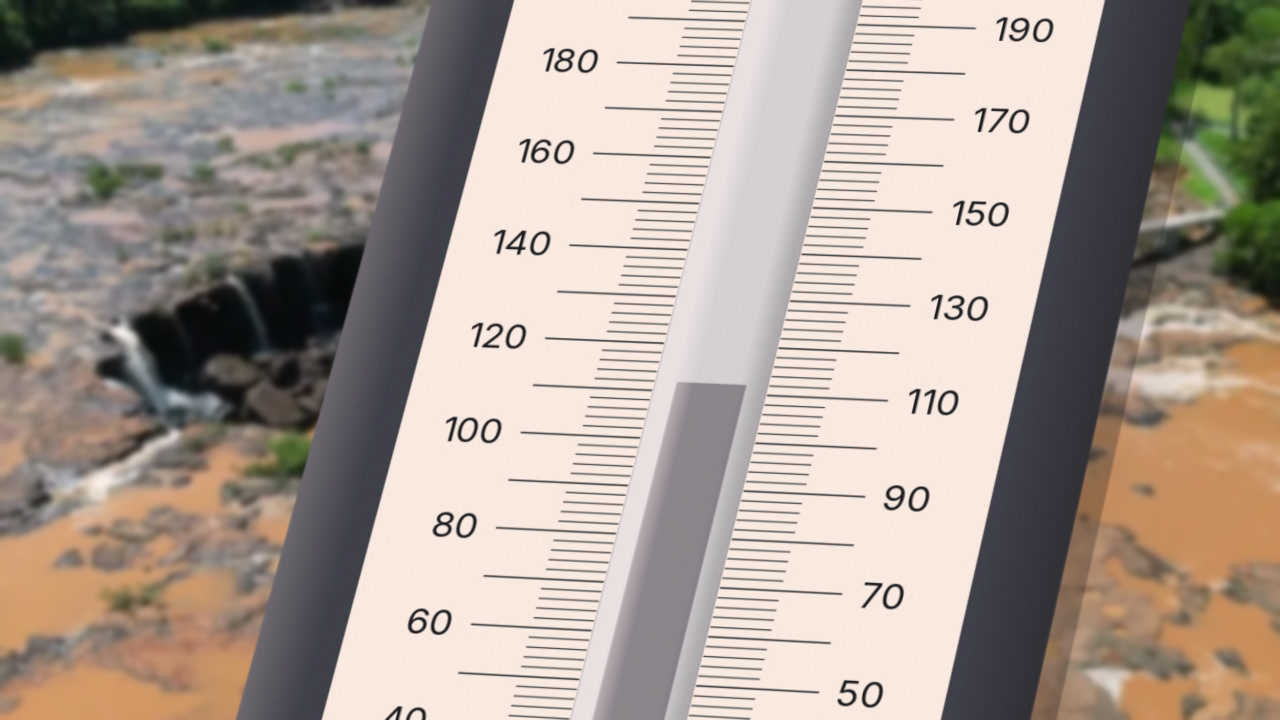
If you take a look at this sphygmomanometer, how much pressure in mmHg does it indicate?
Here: 112 mmHg
